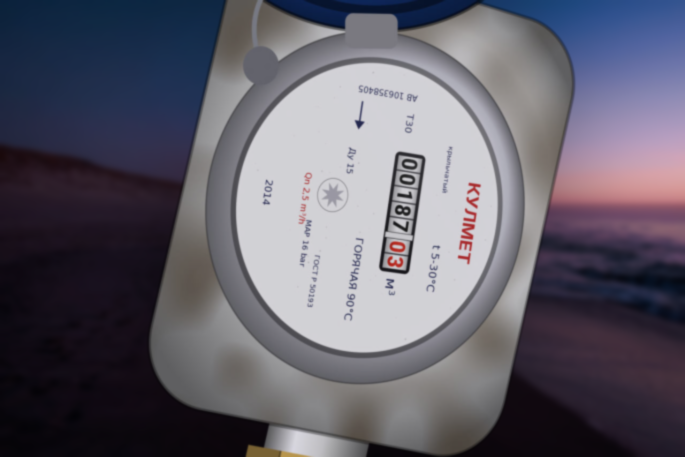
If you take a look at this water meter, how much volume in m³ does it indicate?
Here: 187.03 m³
